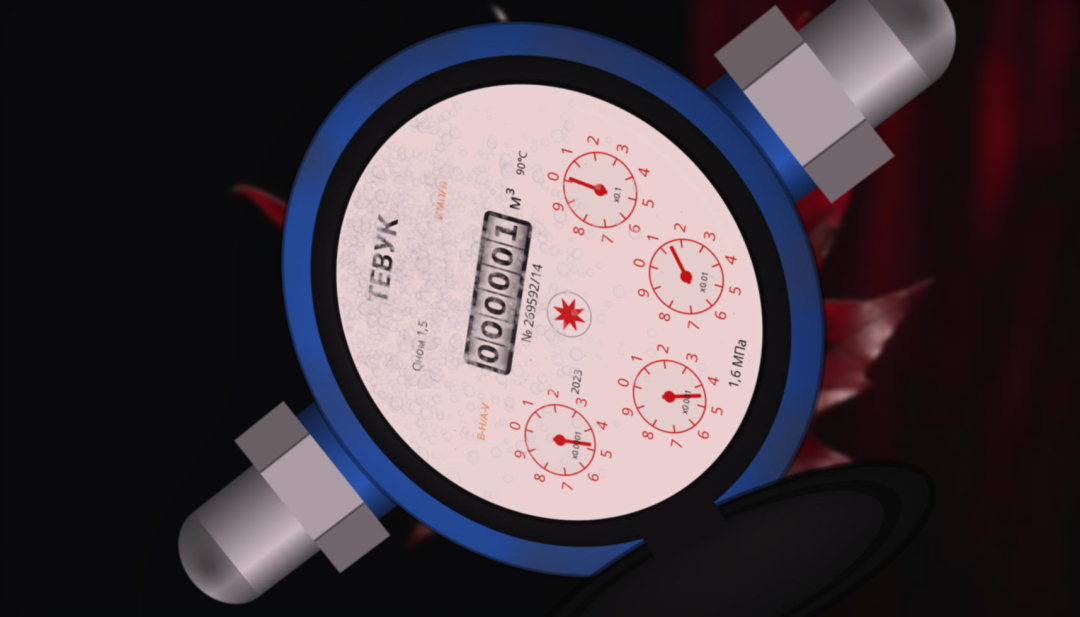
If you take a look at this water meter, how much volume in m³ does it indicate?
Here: 1.0144 m³
